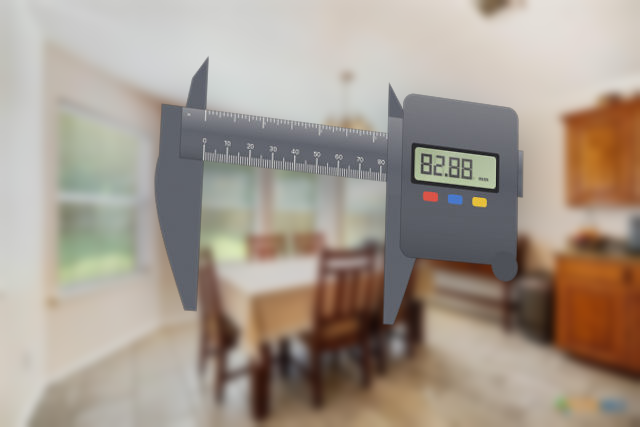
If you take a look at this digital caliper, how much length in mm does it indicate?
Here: 82.88 mm
